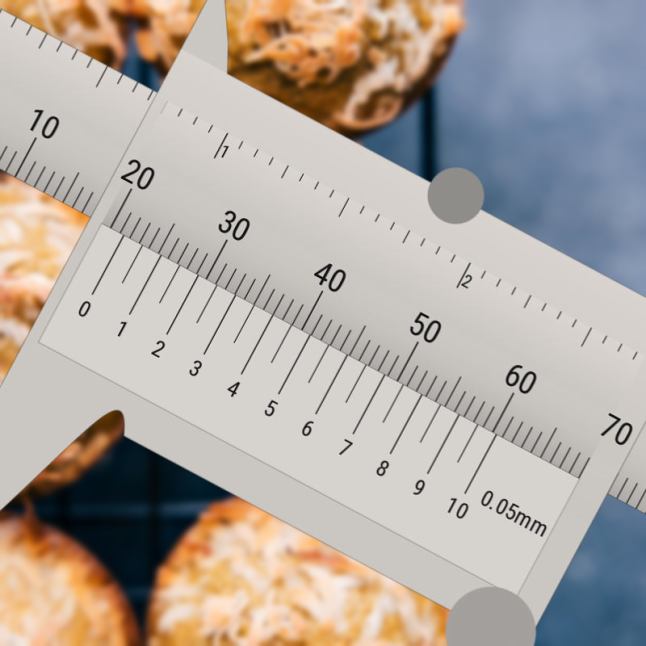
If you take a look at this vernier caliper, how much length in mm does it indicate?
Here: 21.4 mm
